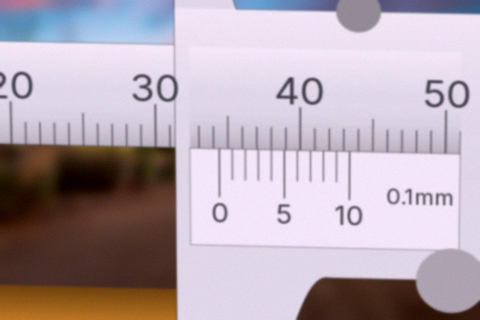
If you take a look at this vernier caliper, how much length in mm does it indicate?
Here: 34.4 mm
